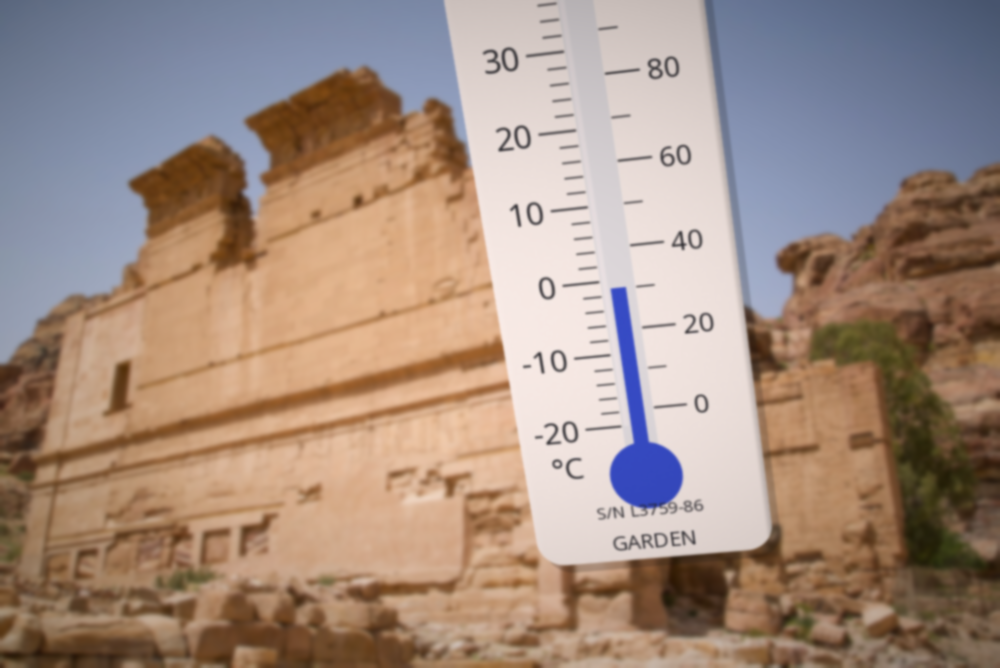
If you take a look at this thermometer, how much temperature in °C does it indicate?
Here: -1 °C
